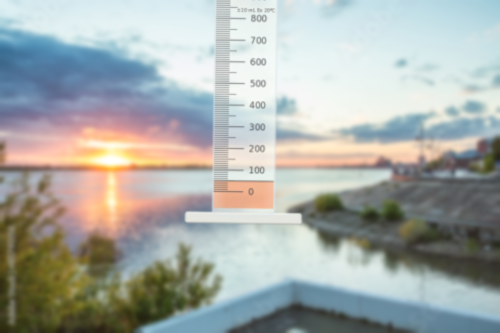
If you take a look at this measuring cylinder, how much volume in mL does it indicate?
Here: 50 mL
